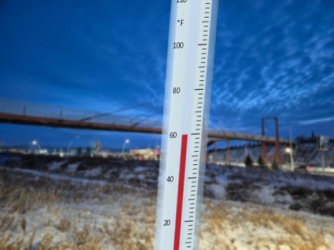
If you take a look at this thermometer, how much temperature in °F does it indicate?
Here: 60 °F
